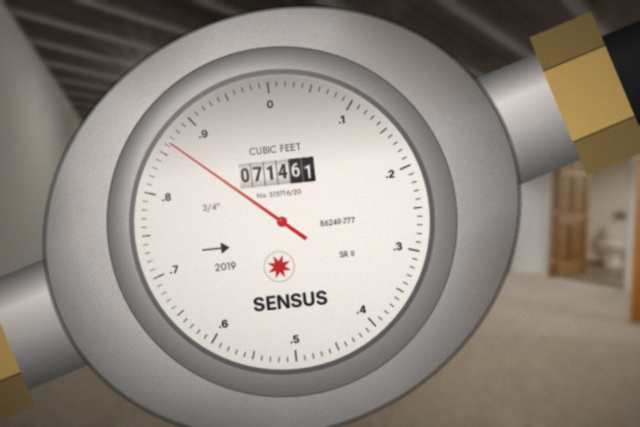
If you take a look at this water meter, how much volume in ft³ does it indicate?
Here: 71460.86 ft³
